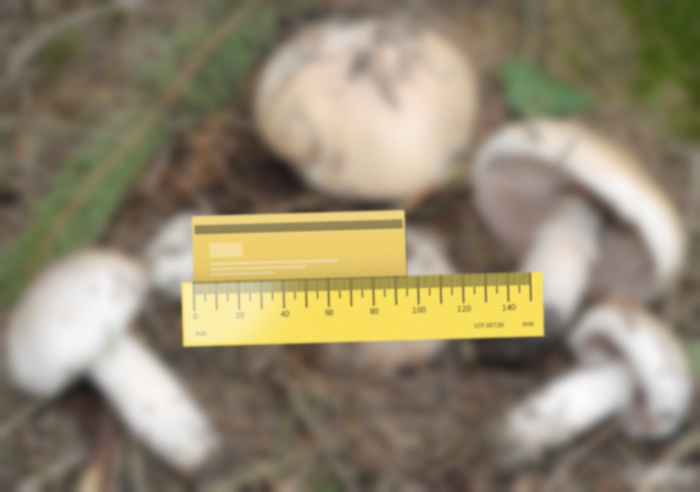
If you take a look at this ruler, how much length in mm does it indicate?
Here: 95 mm
